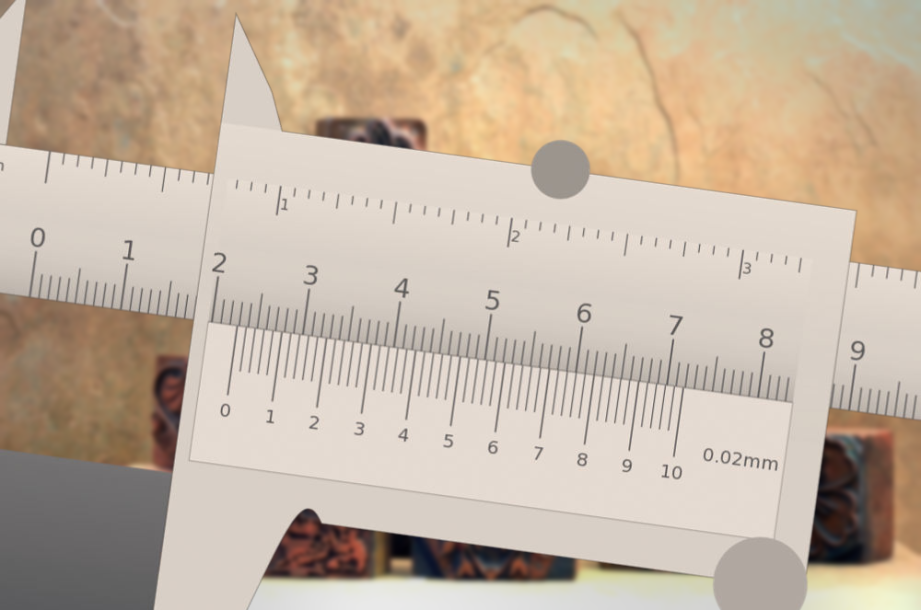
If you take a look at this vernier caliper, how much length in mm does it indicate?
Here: 22.8 mm
